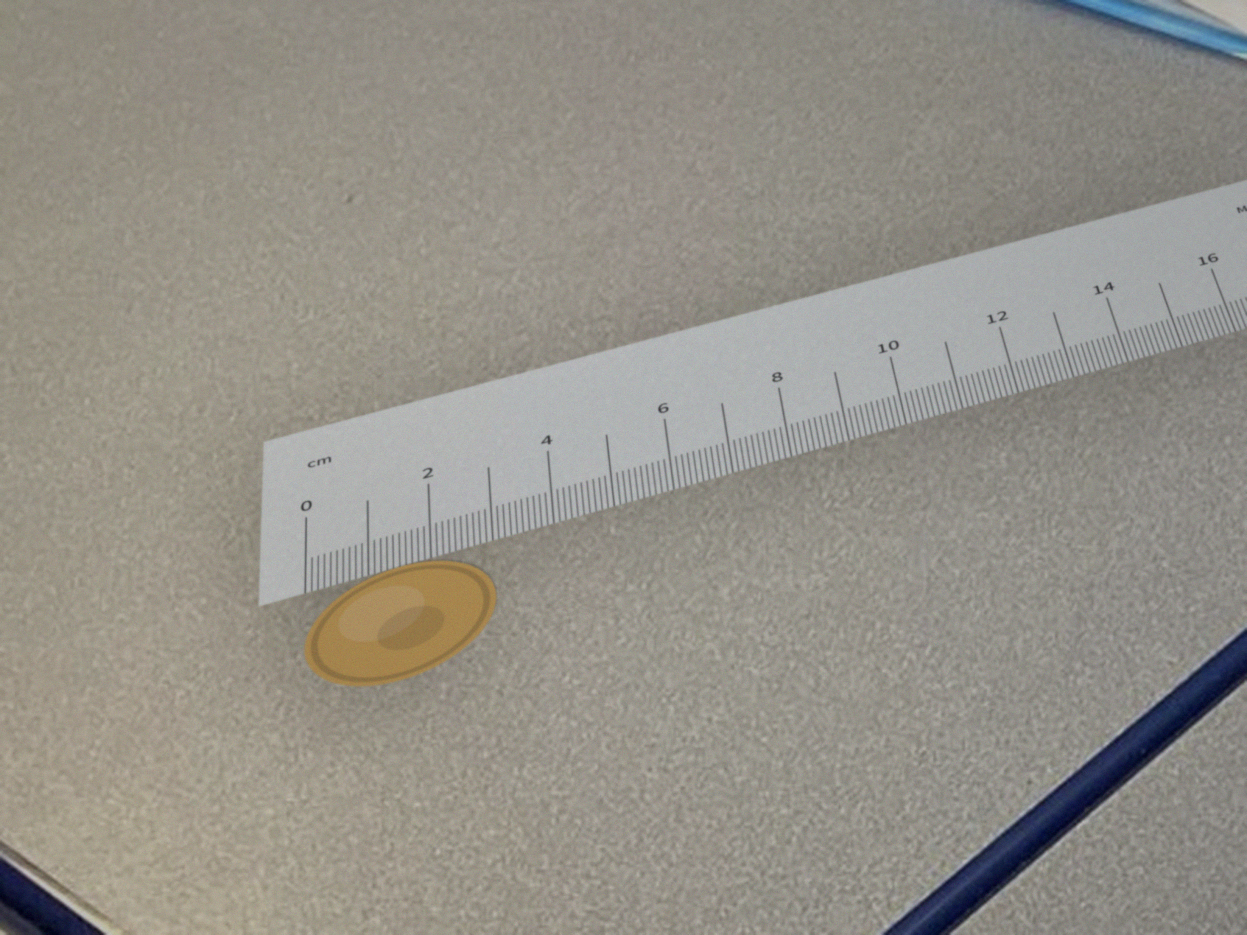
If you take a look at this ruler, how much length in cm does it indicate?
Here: 3 cm
